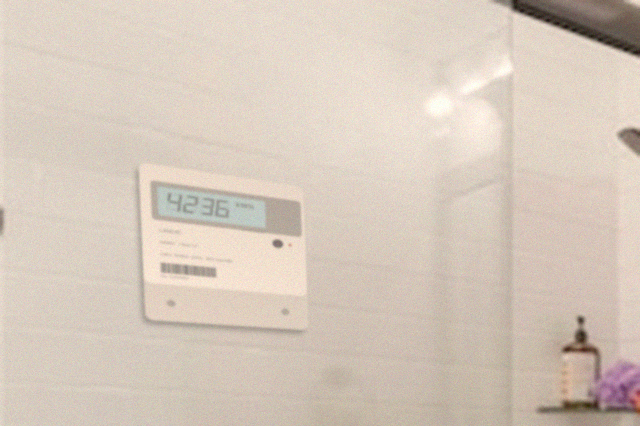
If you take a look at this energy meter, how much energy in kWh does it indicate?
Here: 4236 kWh
